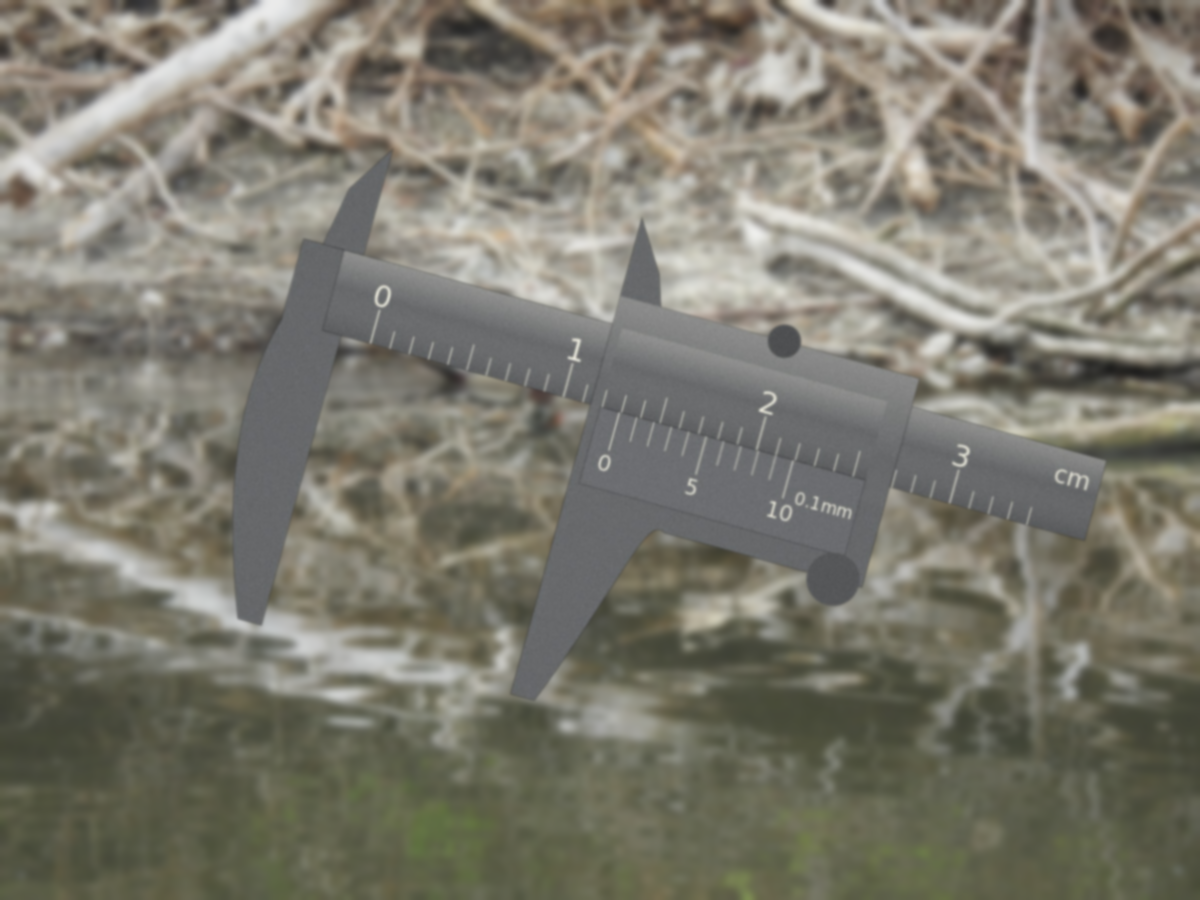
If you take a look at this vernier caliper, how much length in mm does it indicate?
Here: 12.9 mm
